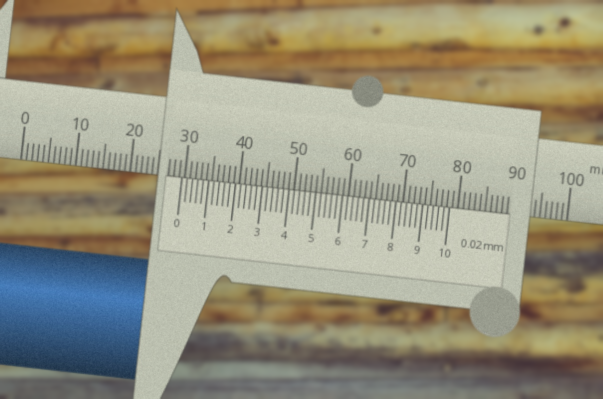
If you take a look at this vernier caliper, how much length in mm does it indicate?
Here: 29.5 mm
